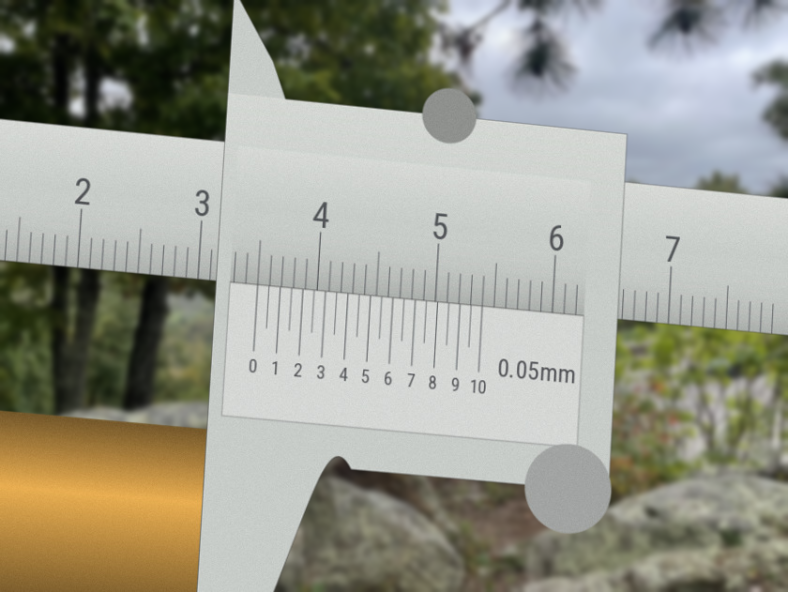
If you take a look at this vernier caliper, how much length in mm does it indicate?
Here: 35.0 mm
